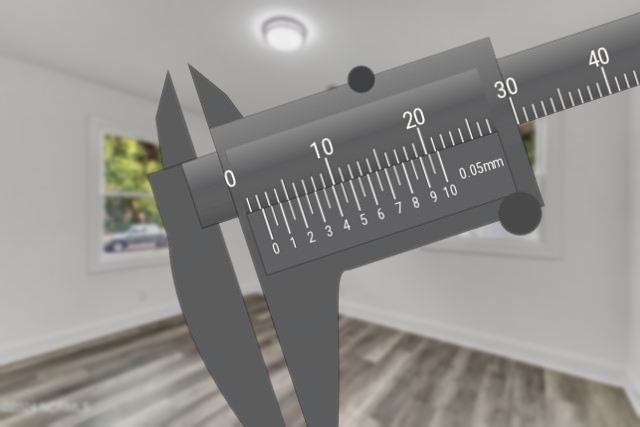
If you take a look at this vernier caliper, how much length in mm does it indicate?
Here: 2.2 mm
